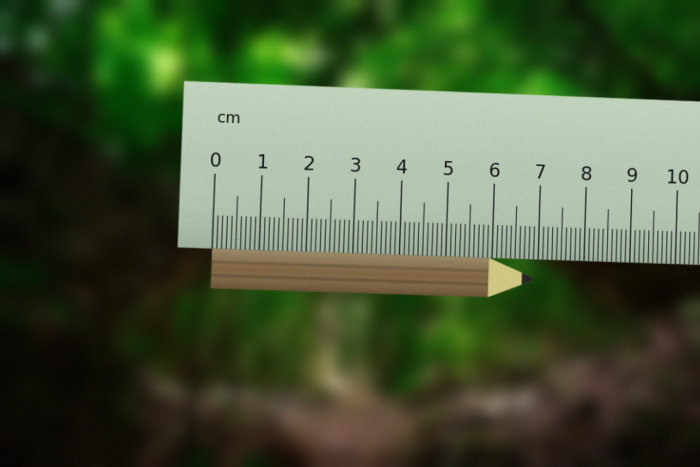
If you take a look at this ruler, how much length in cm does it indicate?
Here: 6.9 cm
